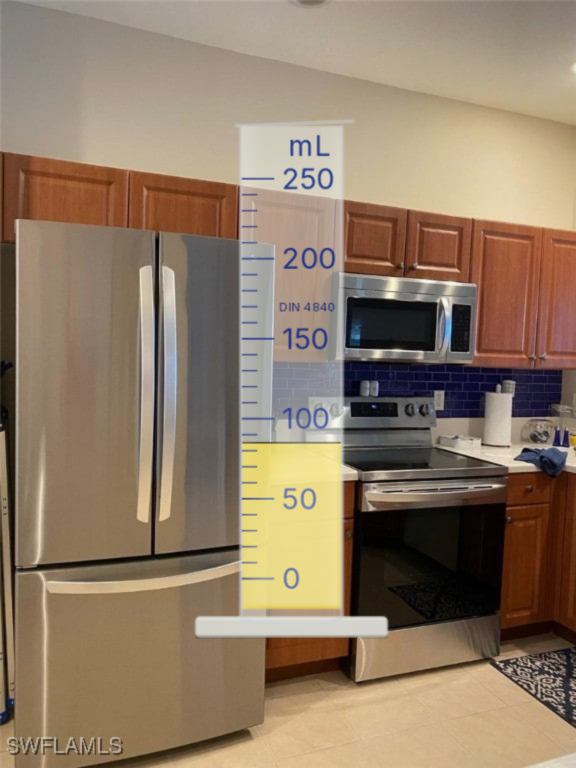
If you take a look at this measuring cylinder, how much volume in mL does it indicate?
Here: 85 mL
